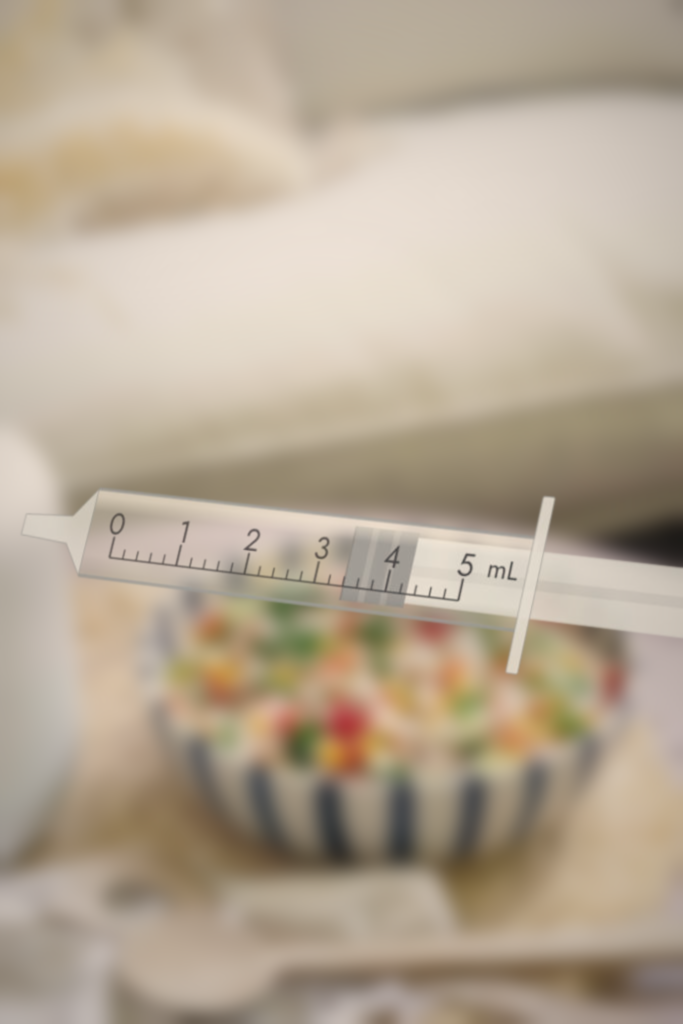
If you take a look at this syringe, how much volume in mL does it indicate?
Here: 3.4 mL
